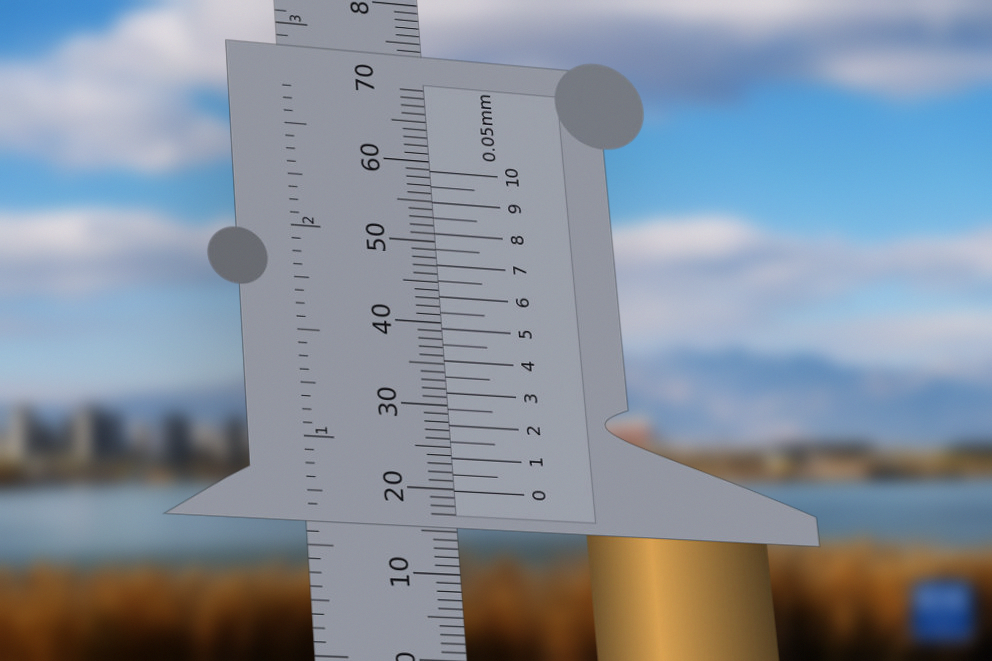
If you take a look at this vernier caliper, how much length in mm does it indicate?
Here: 19.8 mm
